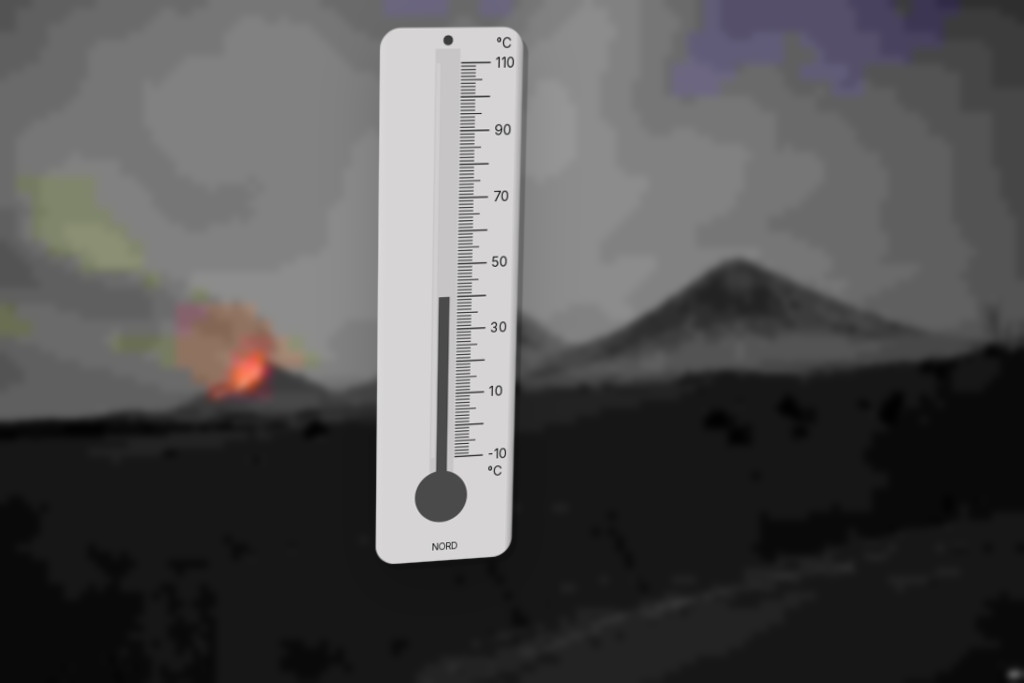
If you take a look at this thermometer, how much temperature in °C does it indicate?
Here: 40 °C
